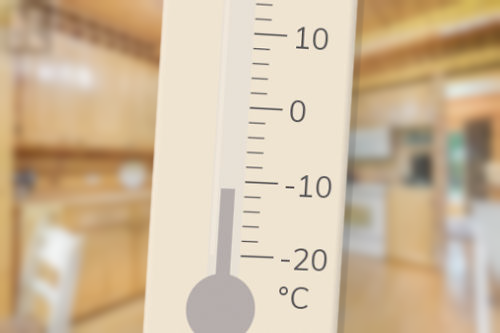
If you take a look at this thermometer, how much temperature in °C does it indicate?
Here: -11 °C
